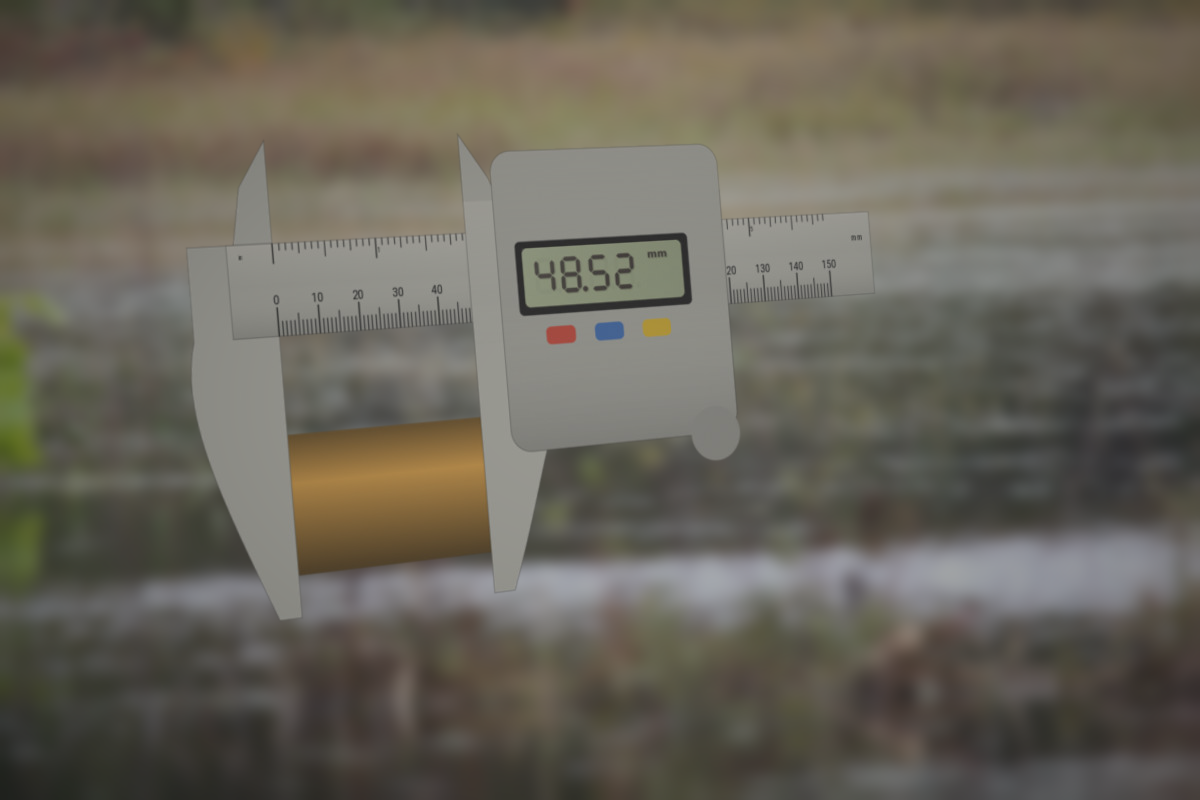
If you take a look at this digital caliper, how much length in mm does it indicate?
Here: 48.52 mm
